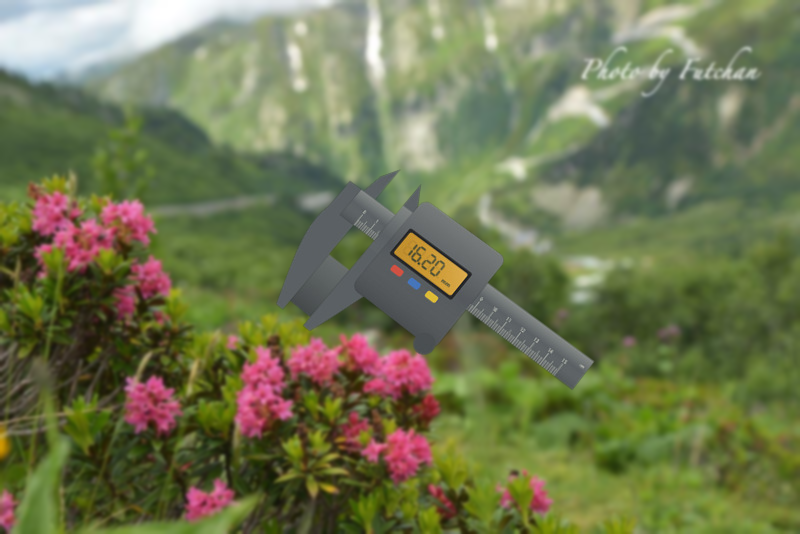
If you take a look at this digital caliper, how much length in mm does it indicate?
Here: 16.20 mm
